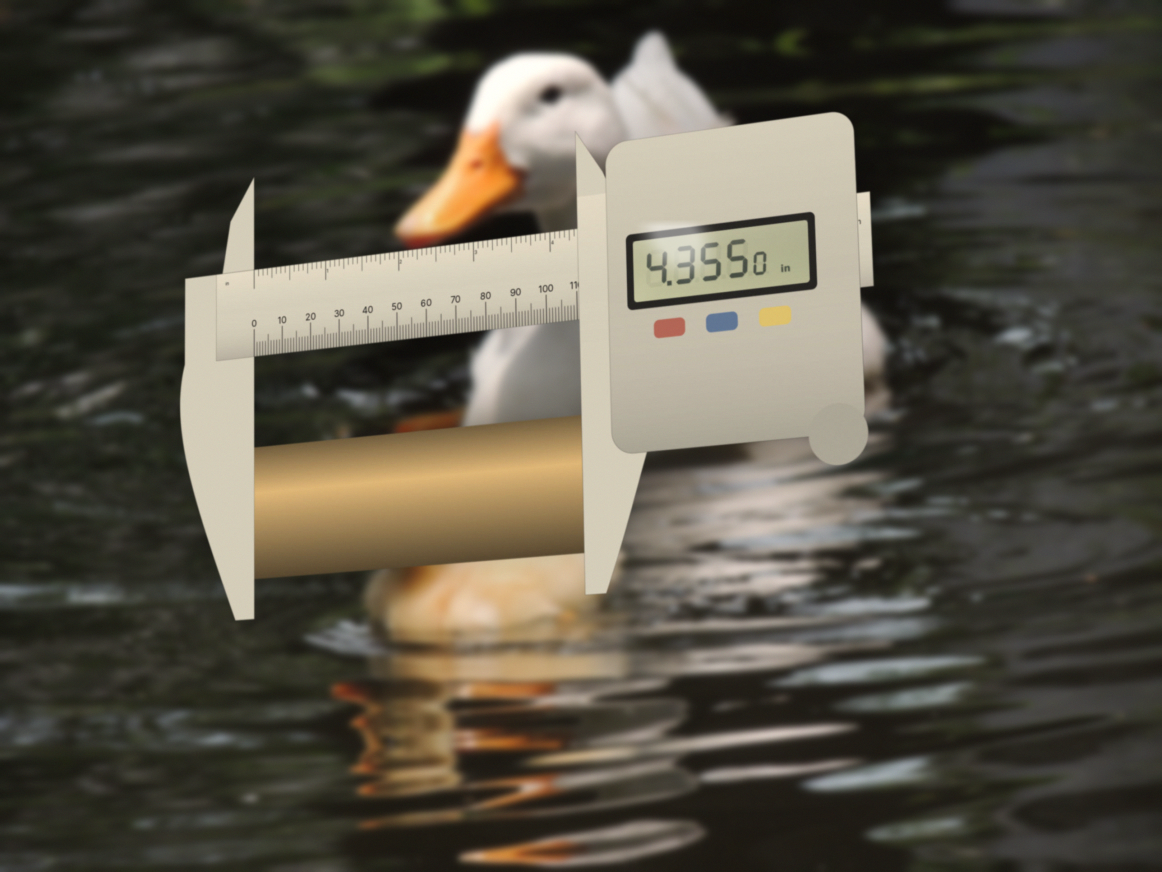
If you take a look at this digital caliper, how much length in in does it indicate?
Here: 4.3550 in
